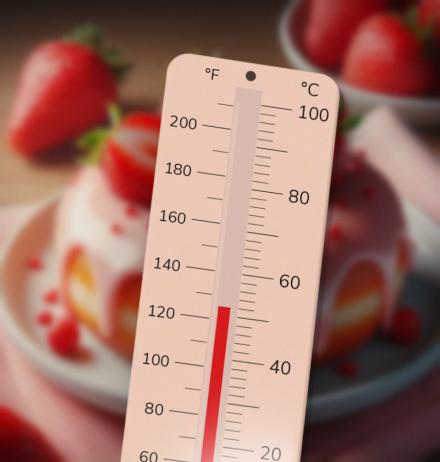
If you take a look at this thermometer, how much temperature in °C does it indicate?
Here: 52 °C
